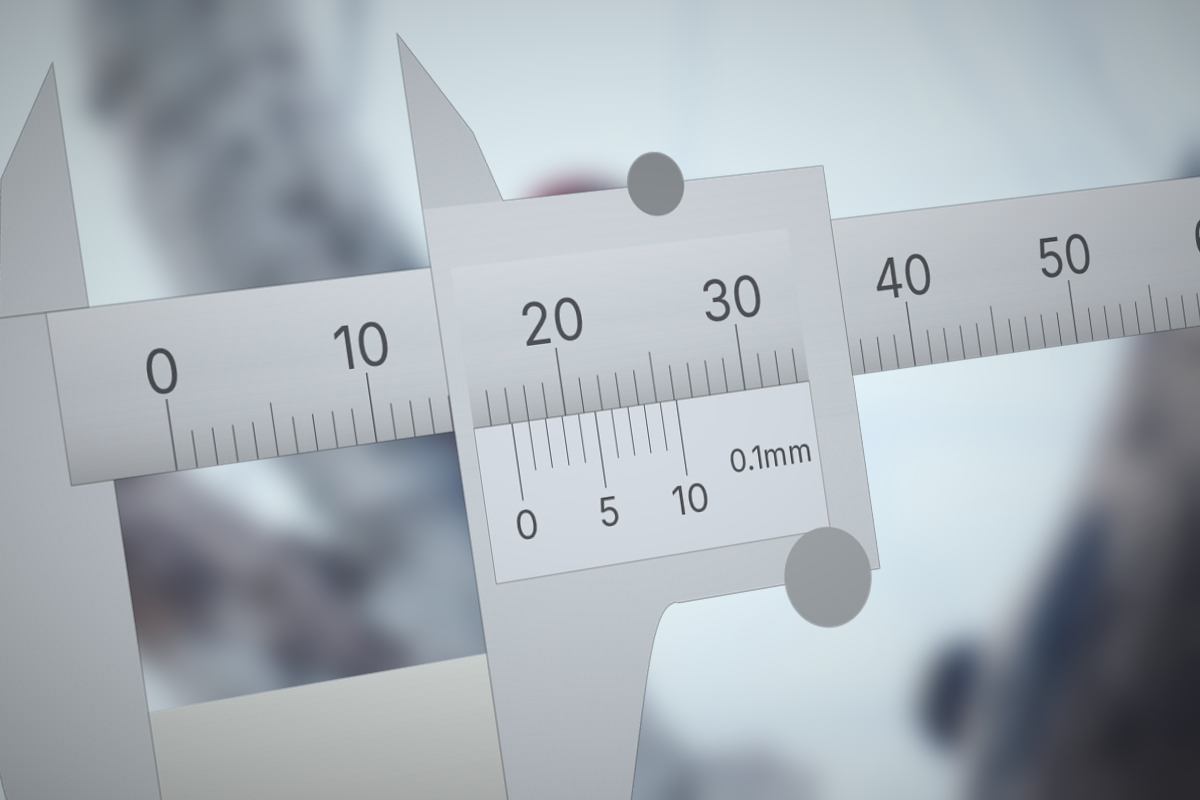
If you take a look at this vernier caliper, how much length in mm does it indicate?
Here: 17.1 mm
